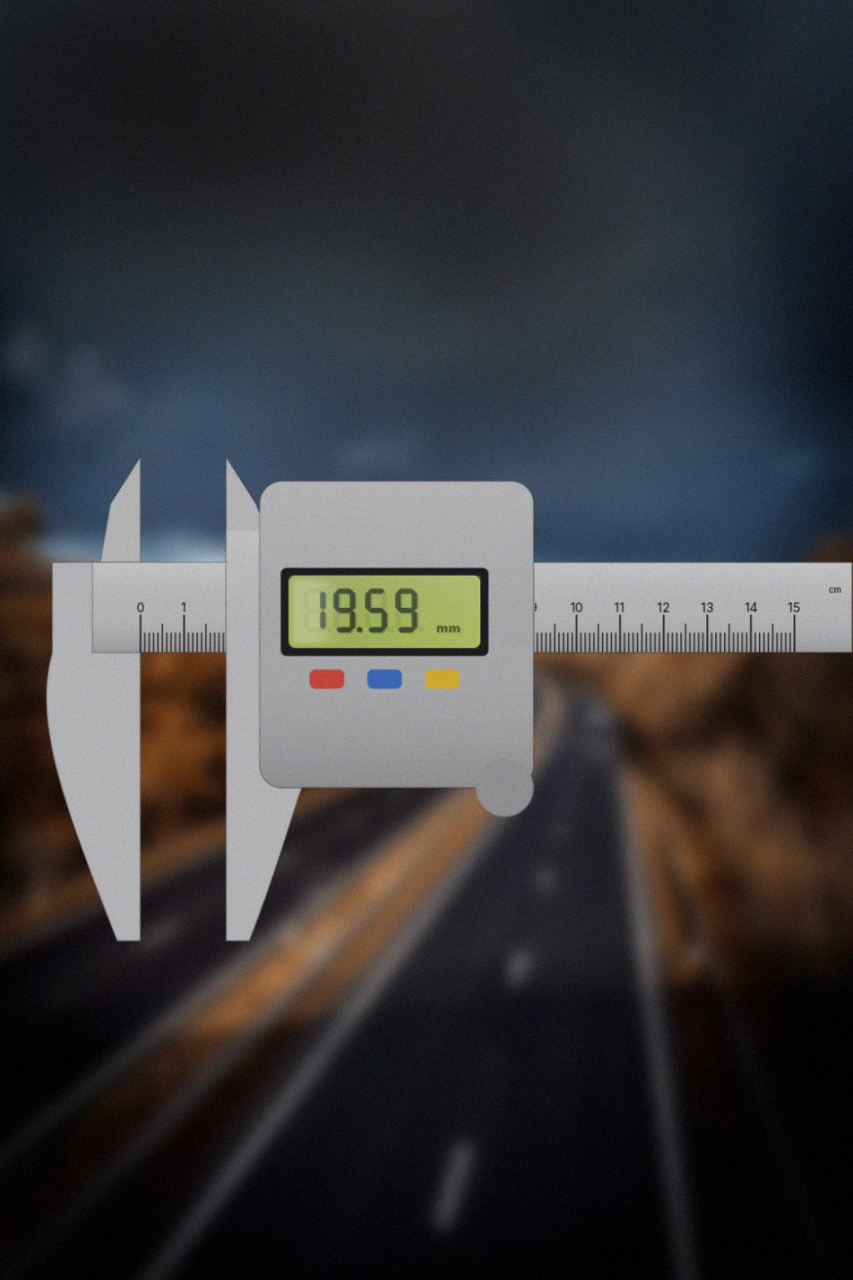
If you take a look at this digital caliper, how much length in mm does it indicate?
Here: 19.59 mm
